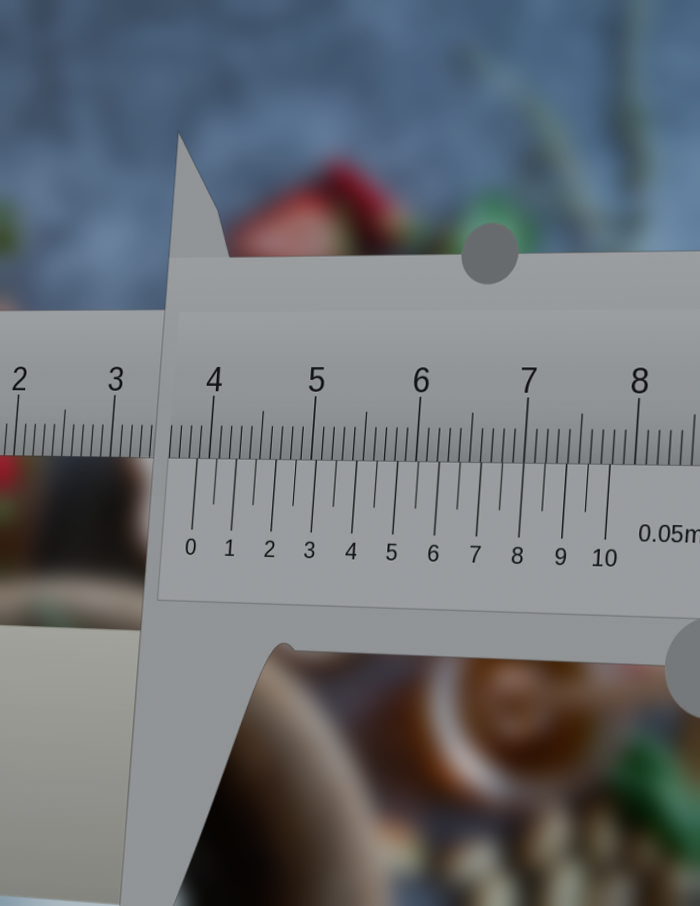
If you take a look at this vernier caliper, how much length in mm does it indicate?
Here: 38.8 mm
